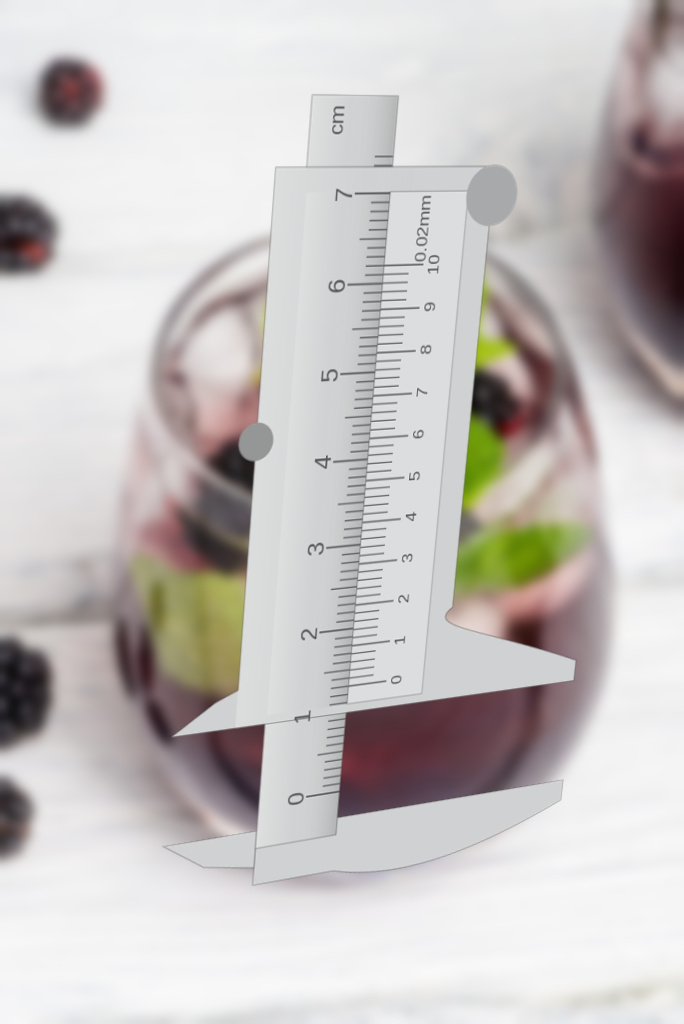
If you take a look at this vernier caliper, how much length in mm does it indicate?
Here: 13.0 mm
